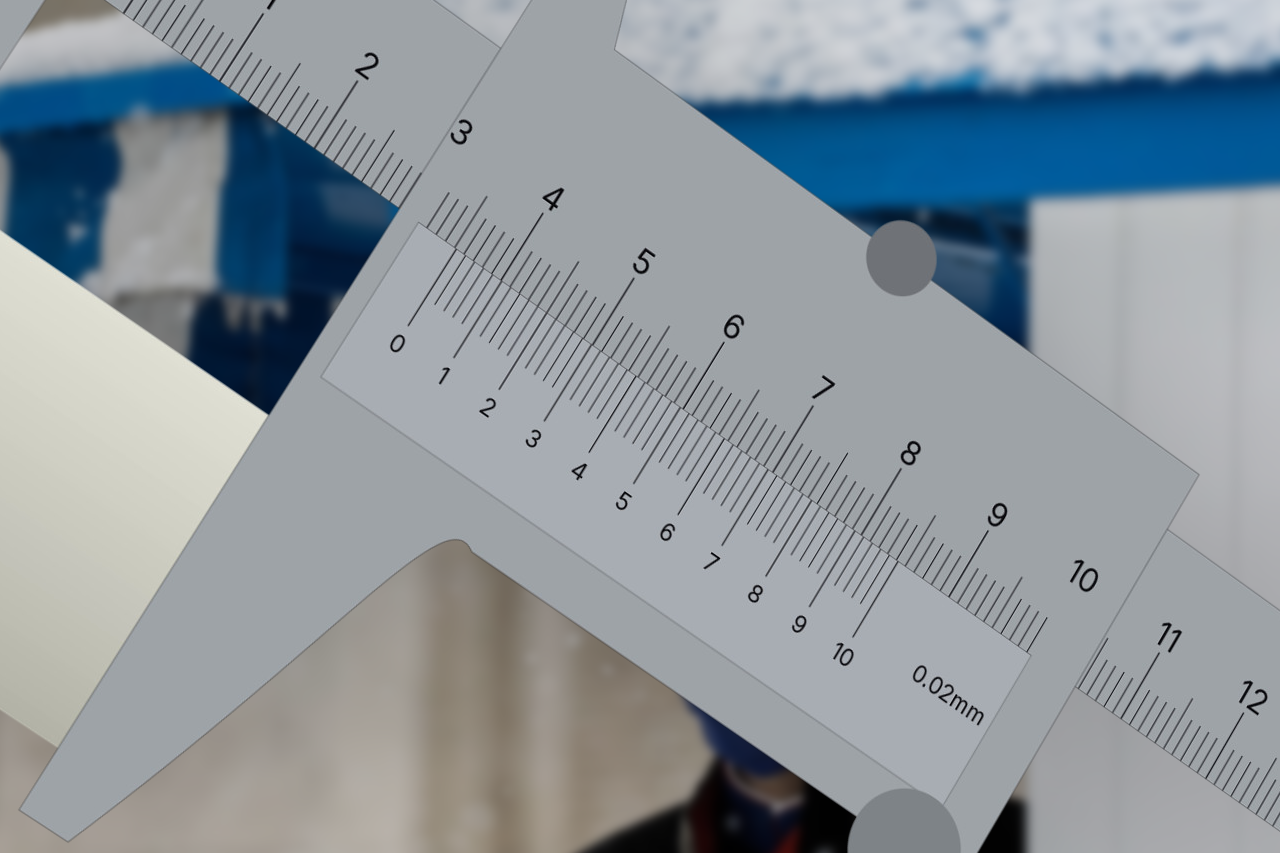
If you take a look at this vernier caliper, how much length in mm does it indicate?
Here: 35.2 mm
